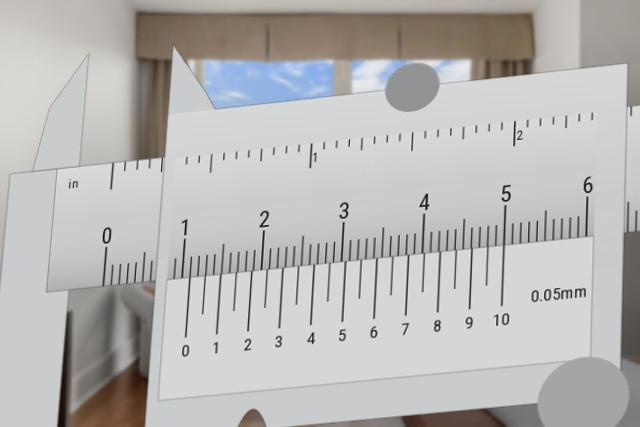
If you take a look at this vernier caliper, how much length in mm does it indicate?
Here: 11.0 mm
